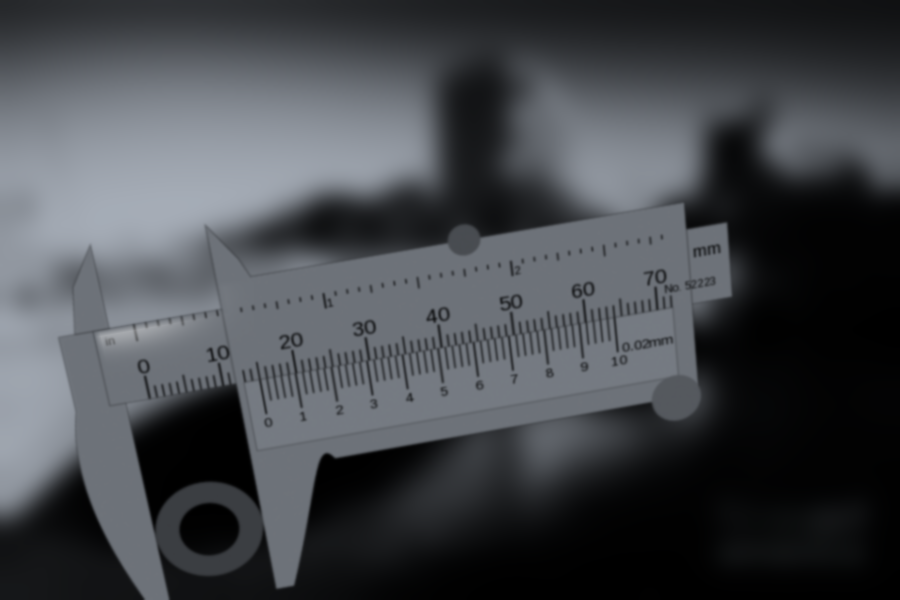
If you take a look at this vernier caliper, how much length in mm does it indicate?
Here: 15.0 mm
